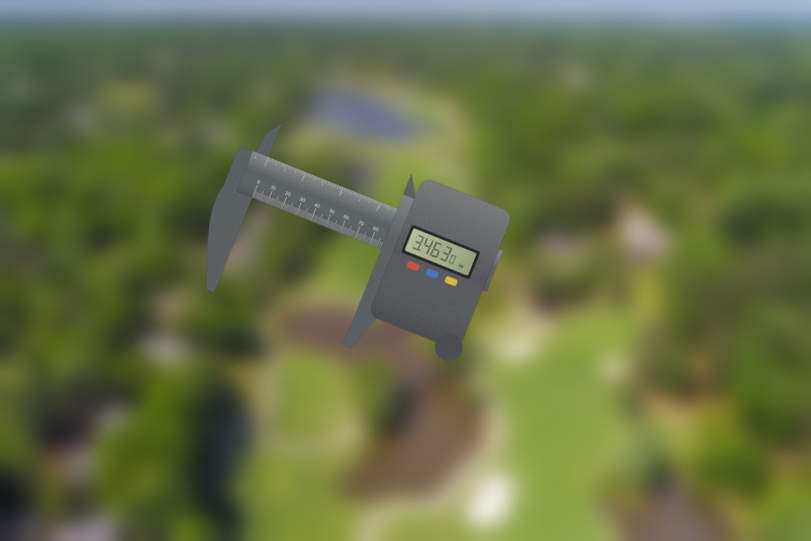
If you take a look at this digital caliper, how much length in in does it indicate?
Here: 3.4630 in
